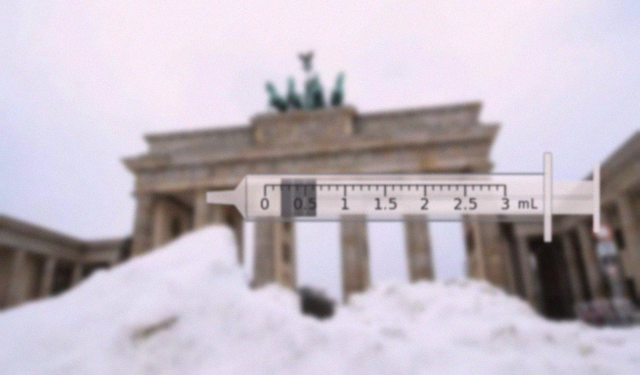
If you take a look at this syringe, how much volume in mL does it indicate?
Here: 0.2 mL
